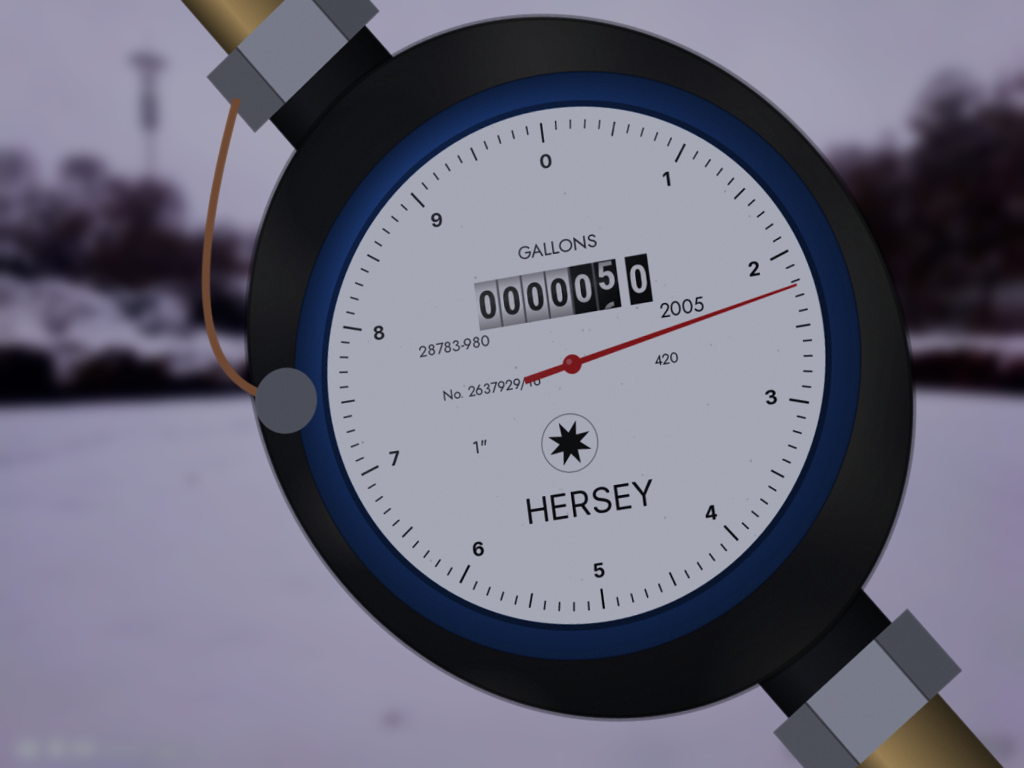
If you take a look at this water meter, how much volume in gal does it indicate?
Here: 52.2 gal
